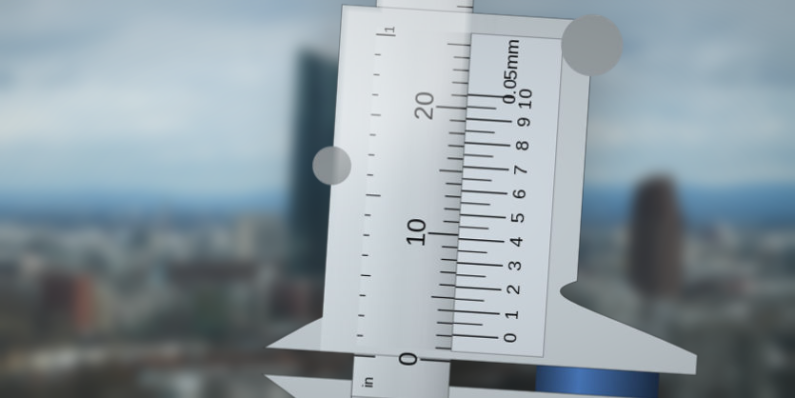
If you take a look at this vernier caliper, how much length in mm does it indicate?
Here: 2.1 mm
